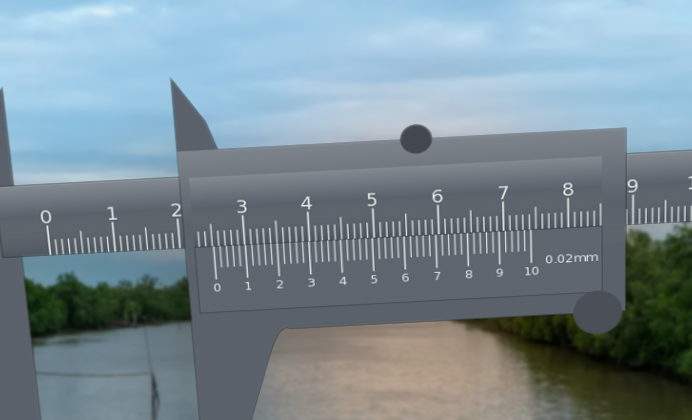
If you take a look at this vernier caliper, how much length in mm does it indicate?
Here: 25.2 mm
